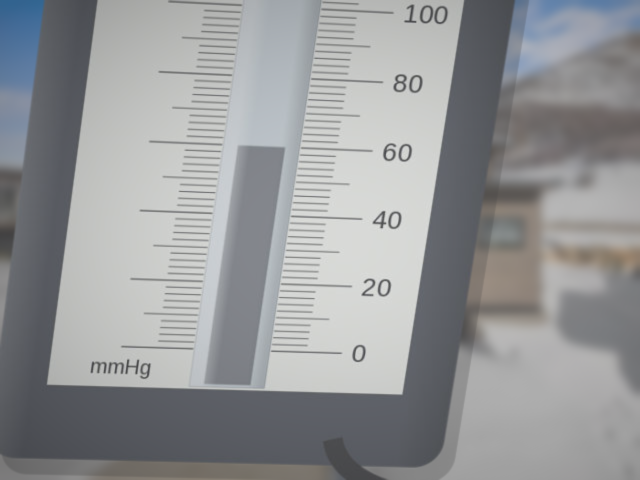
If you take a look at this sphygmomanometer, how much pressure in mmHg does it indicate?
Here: 60 mmHg
